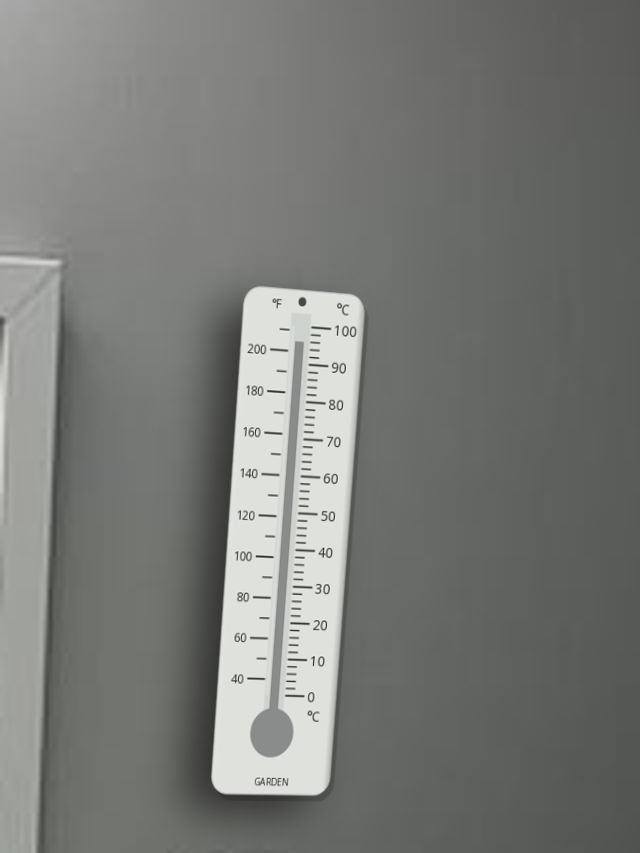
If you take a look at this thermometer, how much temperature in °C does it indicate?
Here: 96 °C
